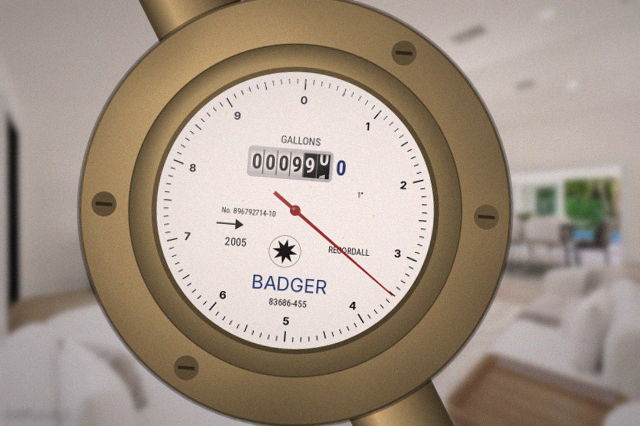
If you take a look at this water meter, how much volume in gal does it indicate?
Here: 9903.5 gal
